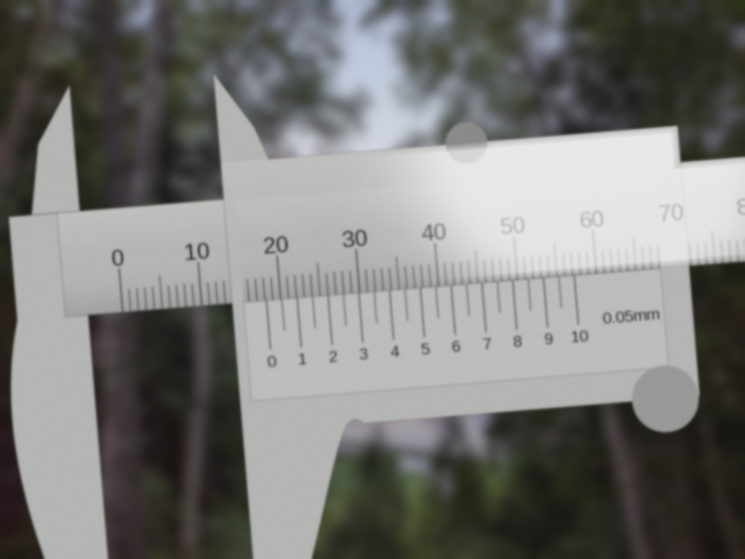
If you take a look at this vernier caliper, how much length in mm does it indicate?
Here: 18.2 mm
